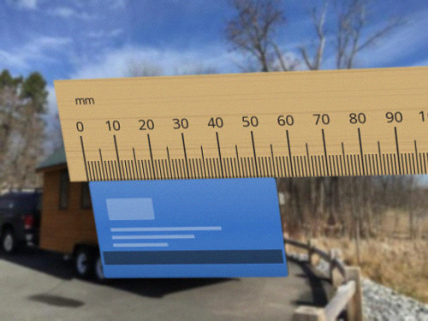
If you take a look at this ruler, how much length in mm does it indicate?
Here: 55 mm
